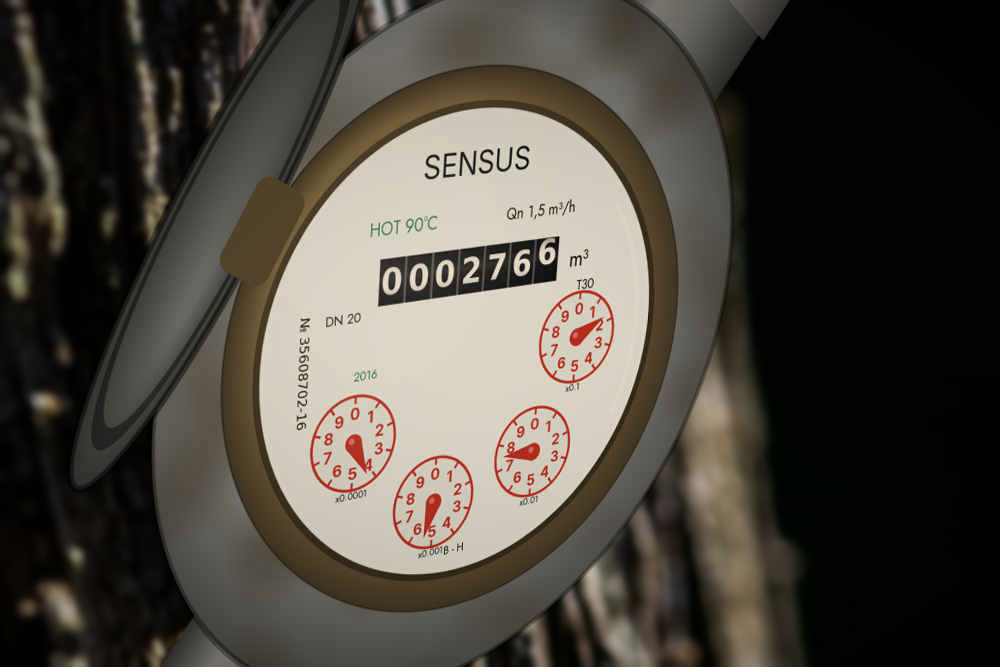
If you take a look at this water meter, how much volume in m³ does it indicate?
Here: 2766.1754 m³
